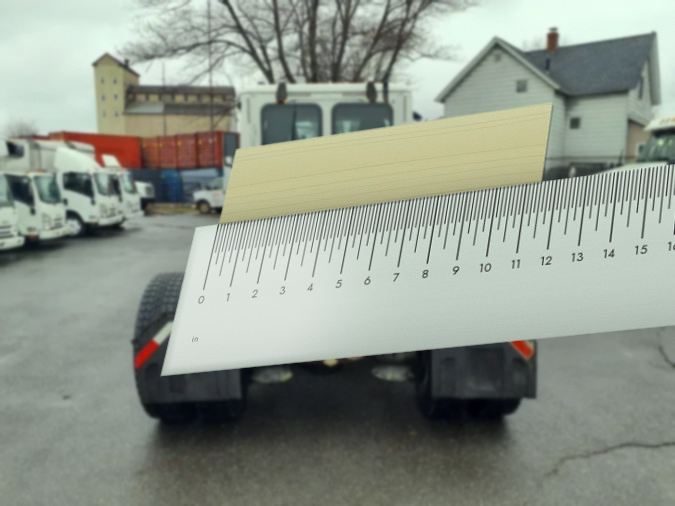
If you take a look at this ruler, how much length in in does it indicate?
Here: 11.5 in
